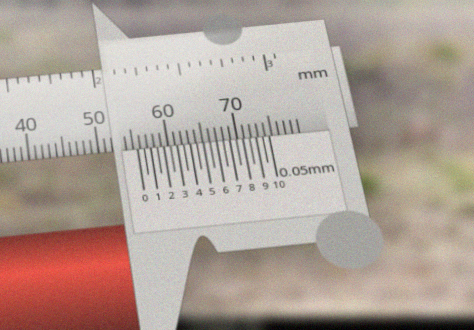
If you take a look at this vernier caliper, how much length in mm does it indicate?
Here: 55.6 mm
